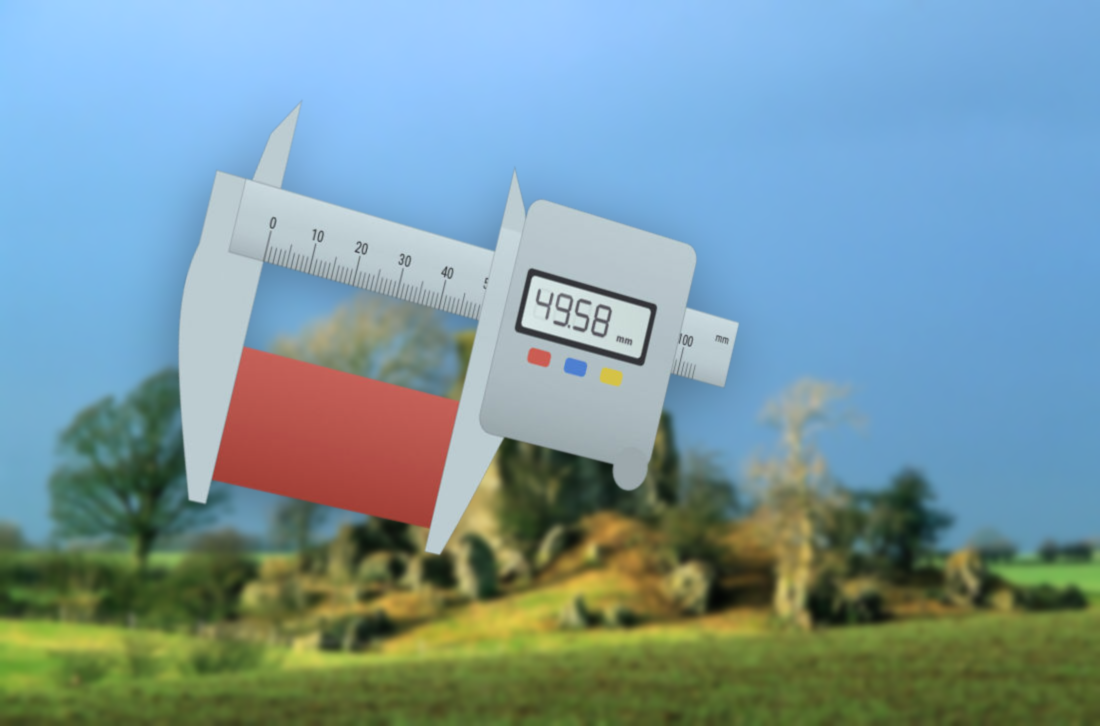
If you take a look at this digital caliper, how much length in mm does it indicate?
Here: 49.58 mm
